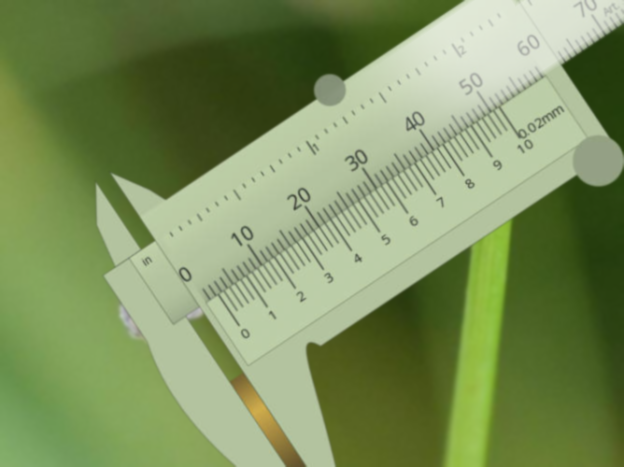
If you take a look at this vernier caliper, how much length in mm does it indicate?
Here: 2.4 mm
